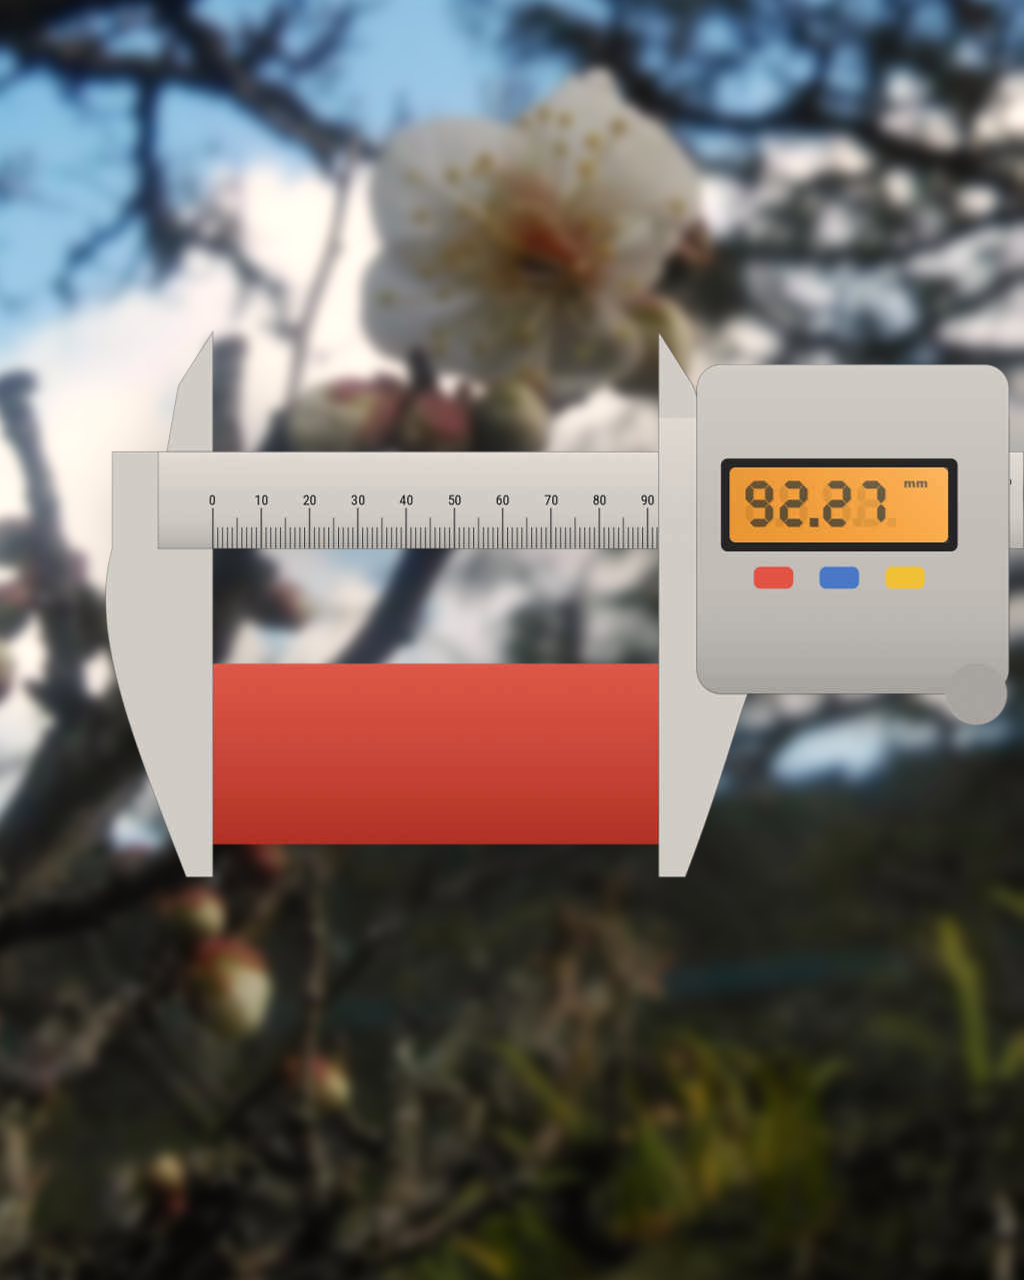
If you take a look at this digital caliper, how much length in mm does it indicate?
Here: 92.27 mm
